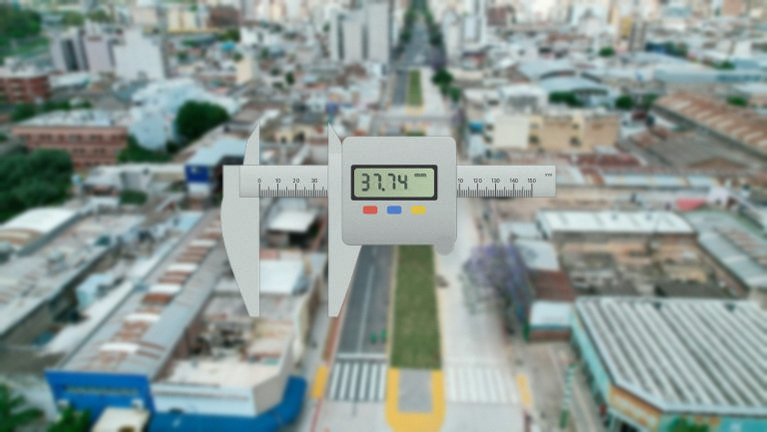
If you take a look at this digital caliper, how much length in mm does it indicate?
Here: 37.74 mm
